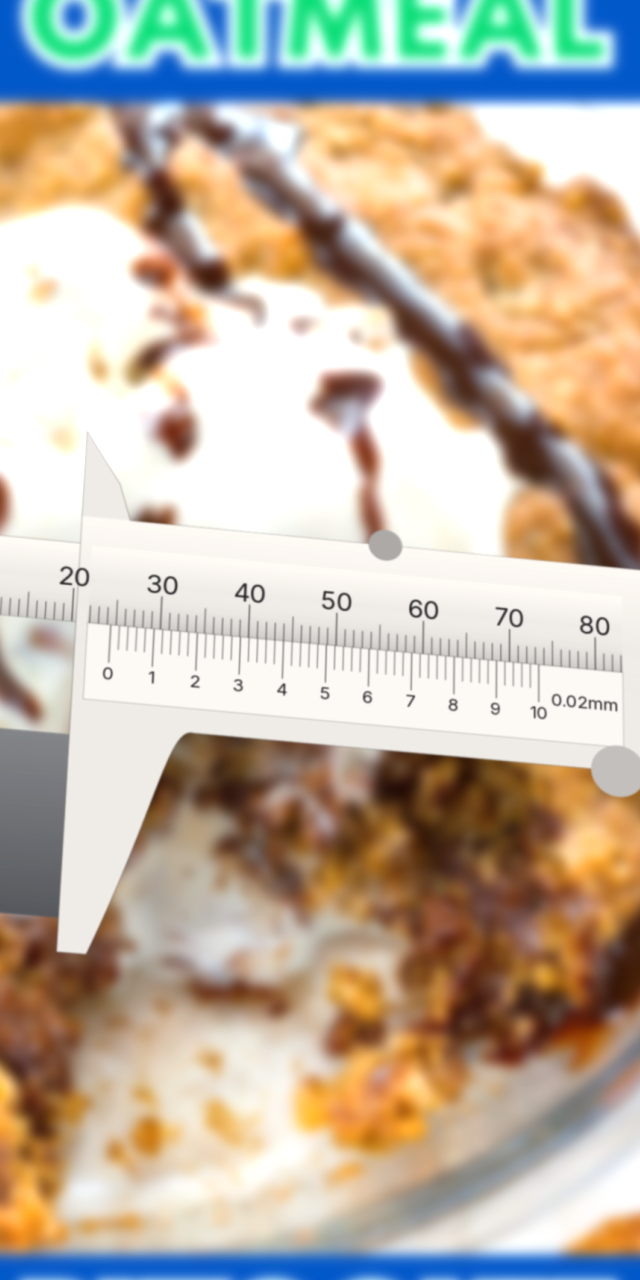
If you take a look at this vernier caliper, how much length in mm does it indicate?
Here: 24.4 mm
